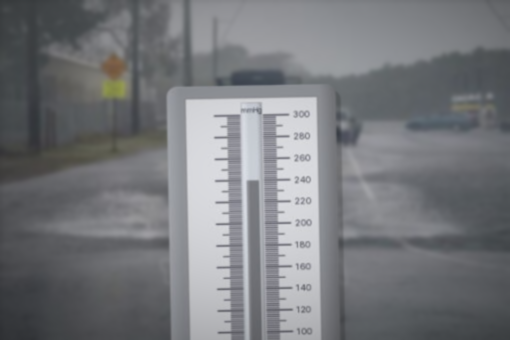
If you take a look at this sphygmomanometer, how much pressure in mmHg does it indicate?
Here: 240 mmHg
